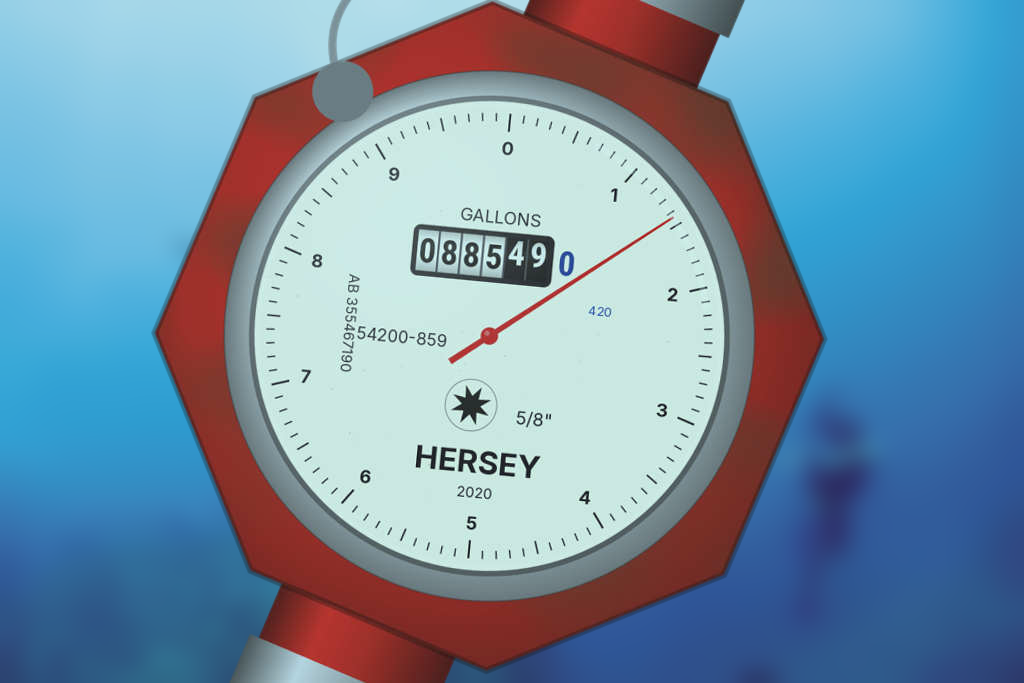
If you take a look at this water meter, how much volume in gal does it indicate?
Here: 885491.4 gal
